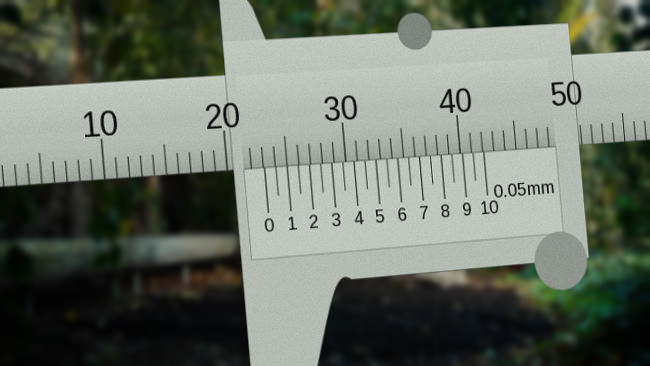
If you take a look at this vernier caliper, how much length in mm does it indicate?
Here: 23.1 mm
